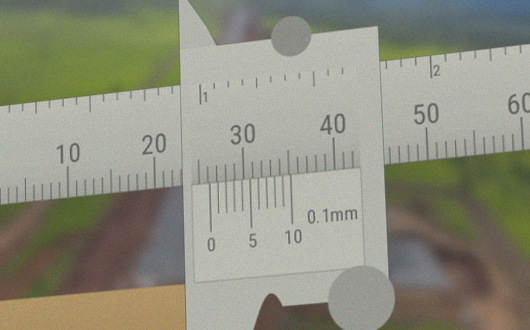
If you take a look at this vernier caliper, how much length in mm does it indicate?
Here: 26.2 mm
